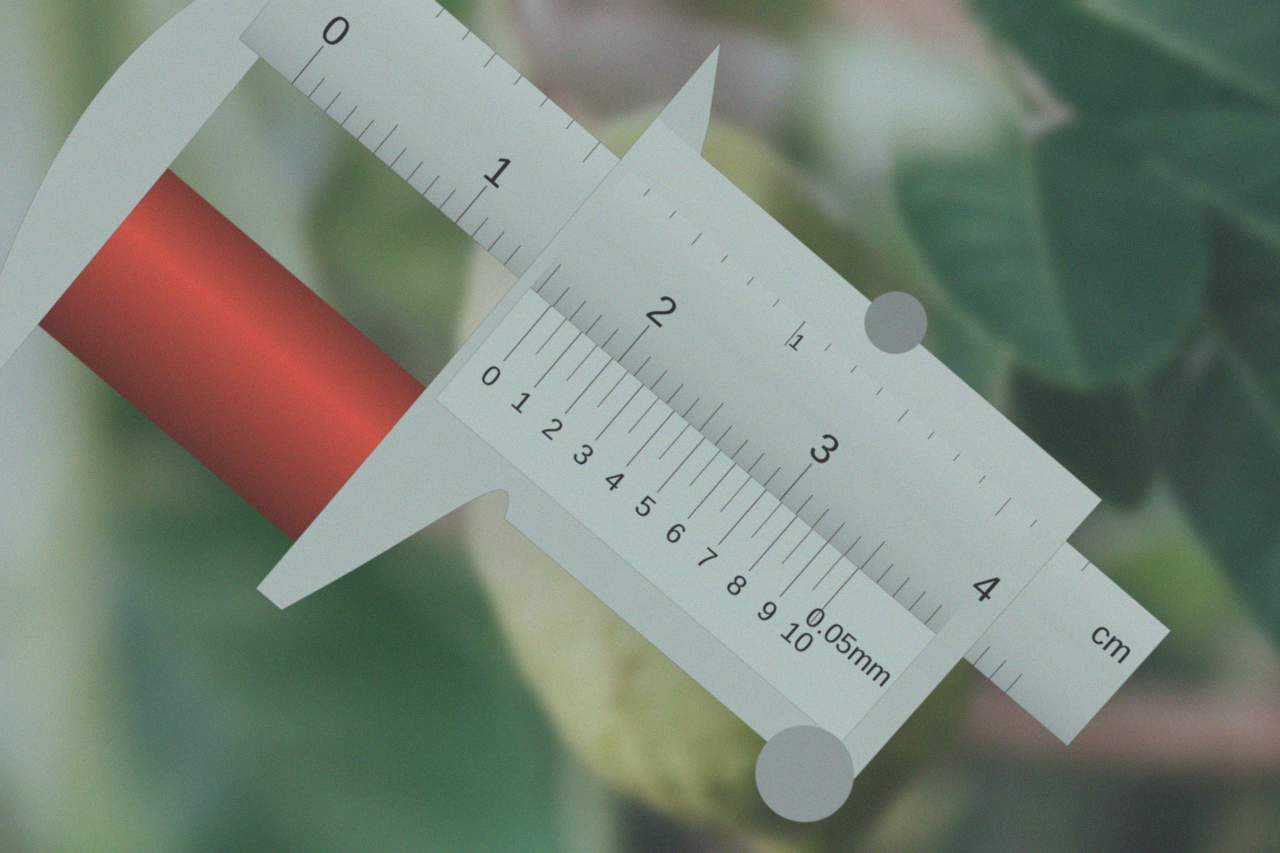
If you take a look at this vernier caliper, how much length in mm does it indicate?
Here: 15.9 mm
